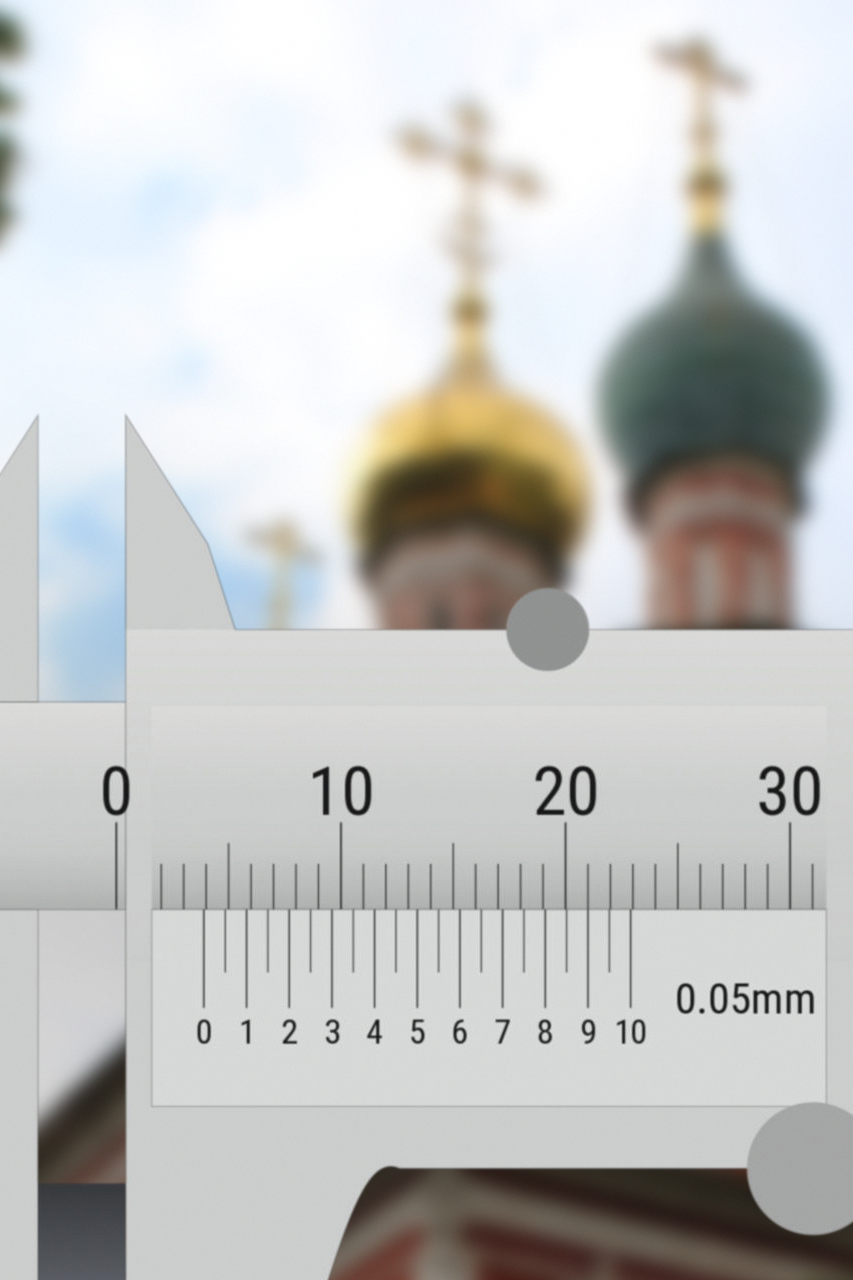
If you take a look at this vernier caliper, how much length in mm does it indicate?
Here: 3.9 mm
